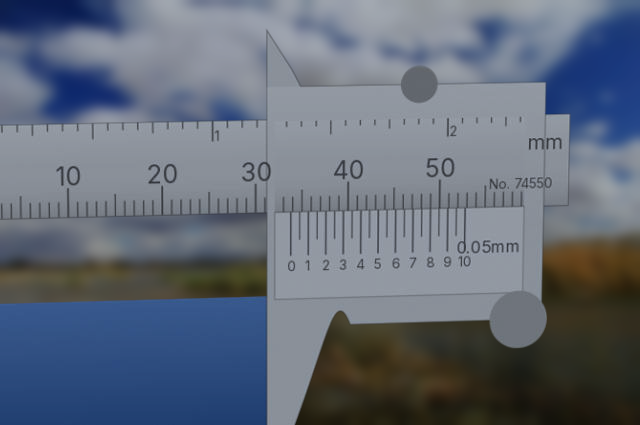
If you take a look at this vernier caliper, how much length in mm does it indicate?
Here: 33.8 mm
